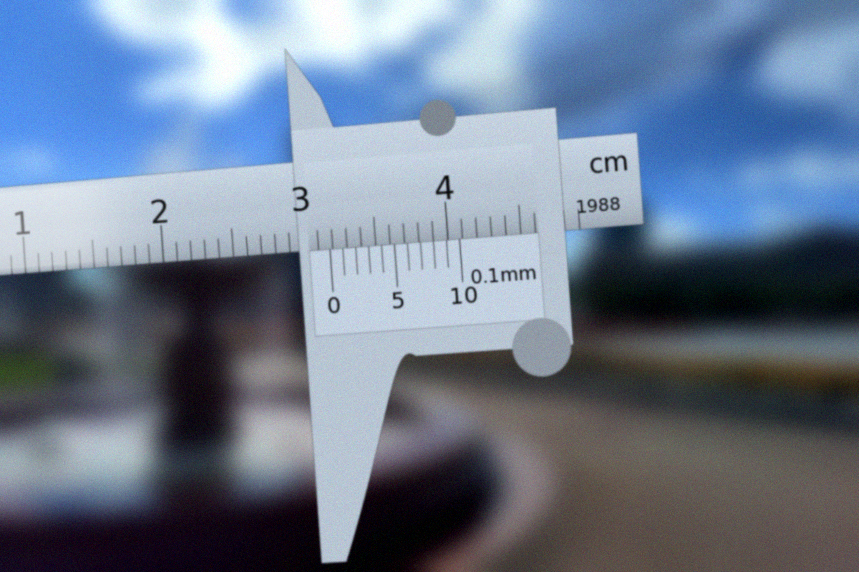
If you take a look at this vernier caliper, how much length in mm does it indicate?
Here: 31.8 mm
